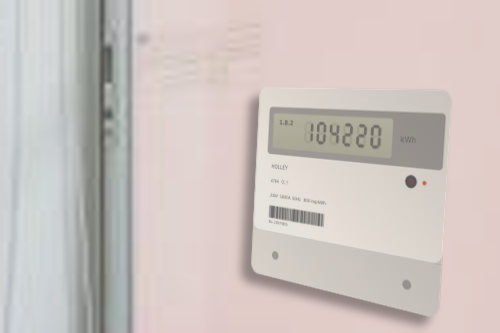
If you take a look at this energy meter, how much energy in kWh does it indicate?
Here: 104220 kWh
